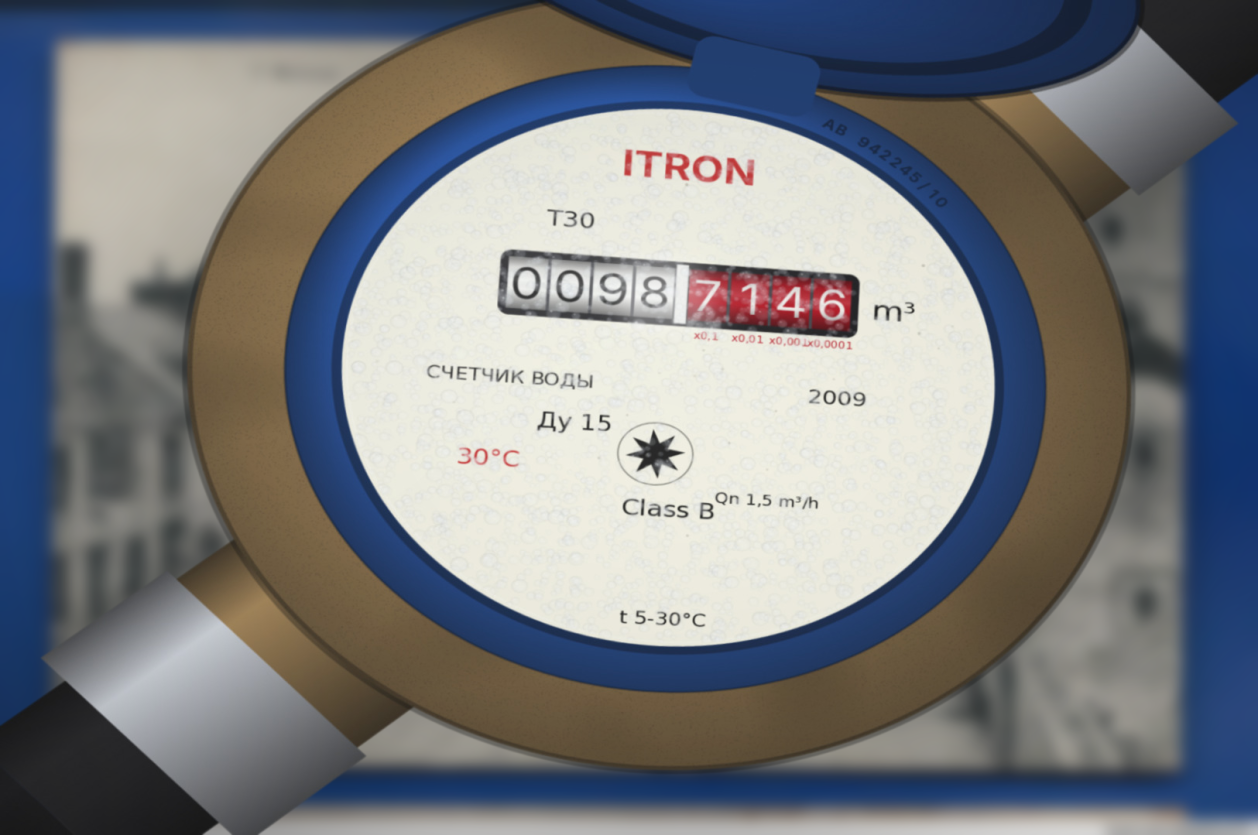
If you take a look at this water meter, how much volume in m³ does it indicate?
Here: 98.7146 m³
